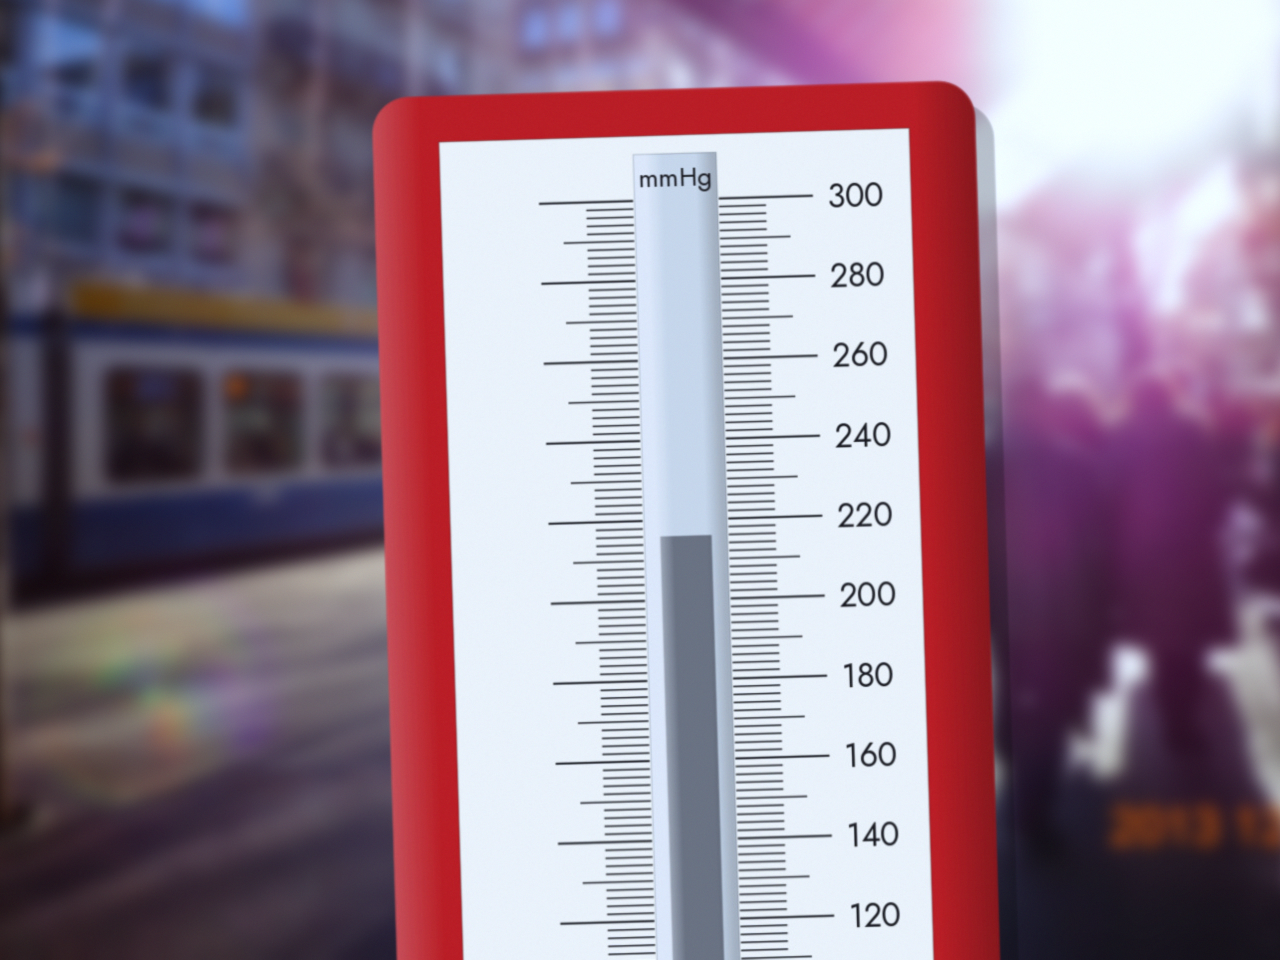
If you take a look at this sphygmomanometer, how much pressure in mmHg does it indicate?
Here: 216 mmHg
